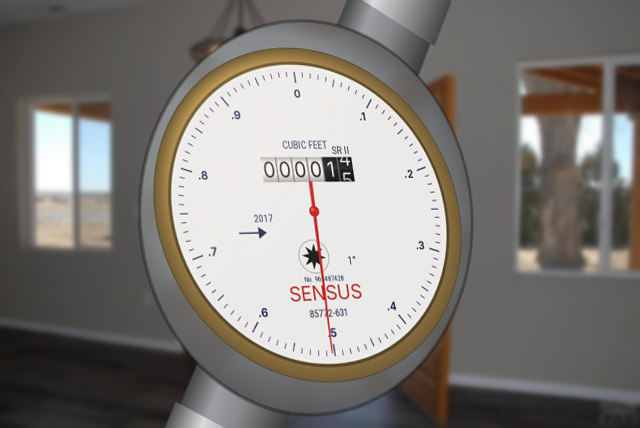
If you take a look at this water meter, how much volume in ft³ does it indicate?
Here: 14.50 ft³
